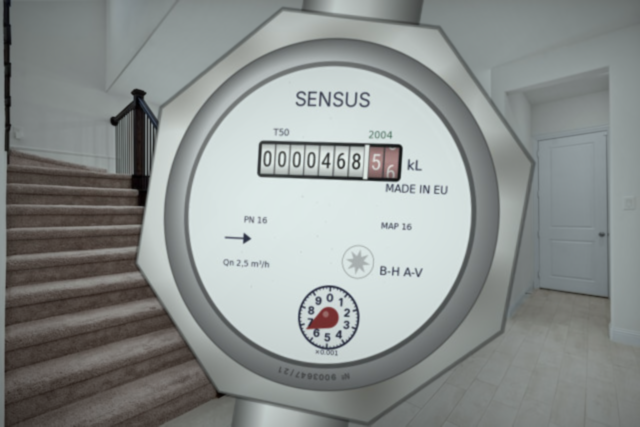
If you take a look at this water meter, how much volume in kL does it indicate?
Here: 468.556 kL
